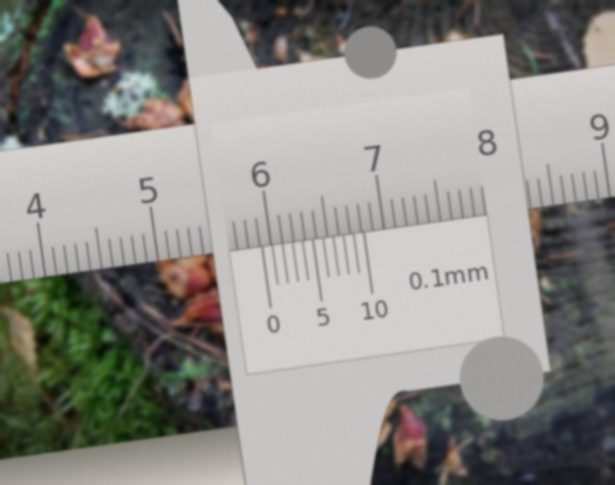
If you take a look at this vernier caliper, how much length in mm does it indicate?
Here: 59.2 mm
